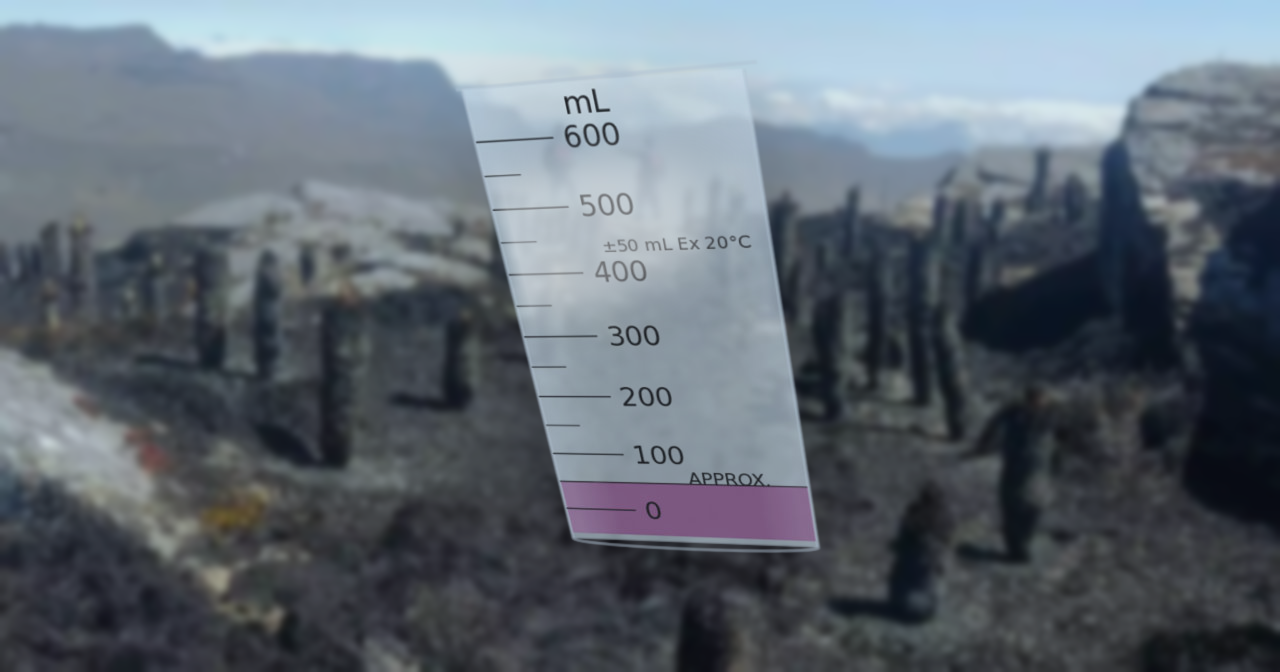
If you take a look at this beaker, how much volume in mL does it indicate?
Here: 50 mL
